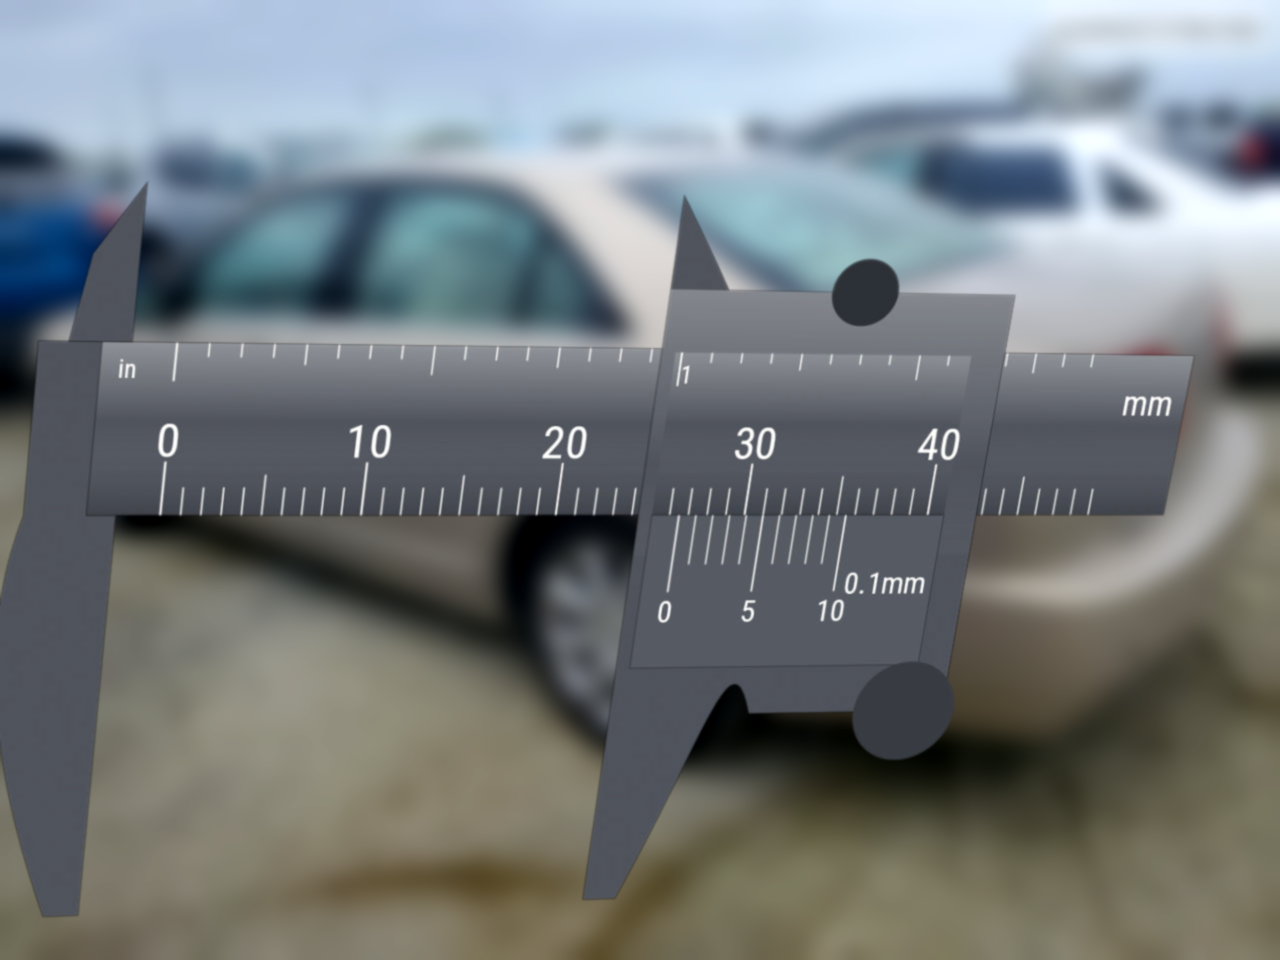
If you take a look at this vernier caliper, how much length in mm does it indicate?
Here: 26.5 mm
